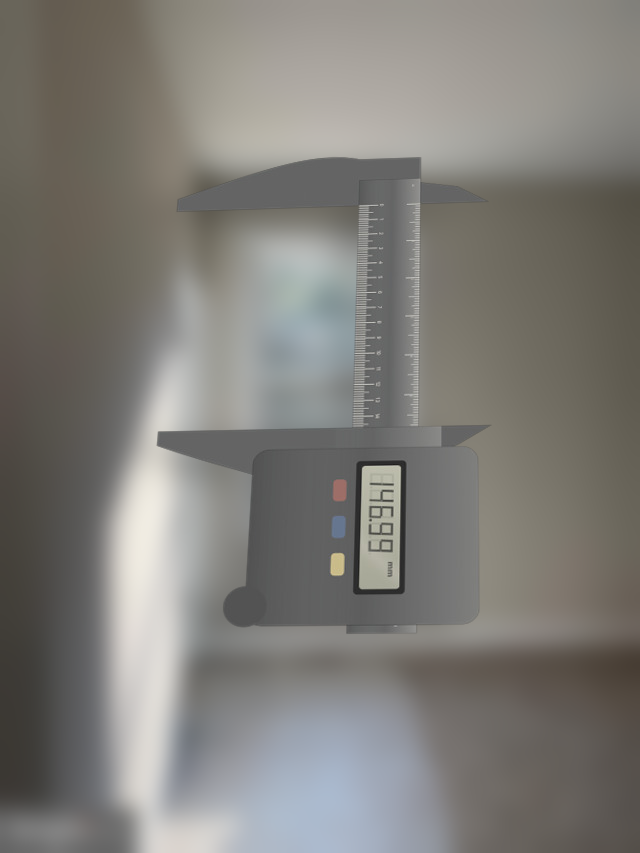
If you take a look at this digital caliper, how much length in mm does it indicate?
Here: 146.99 mm
